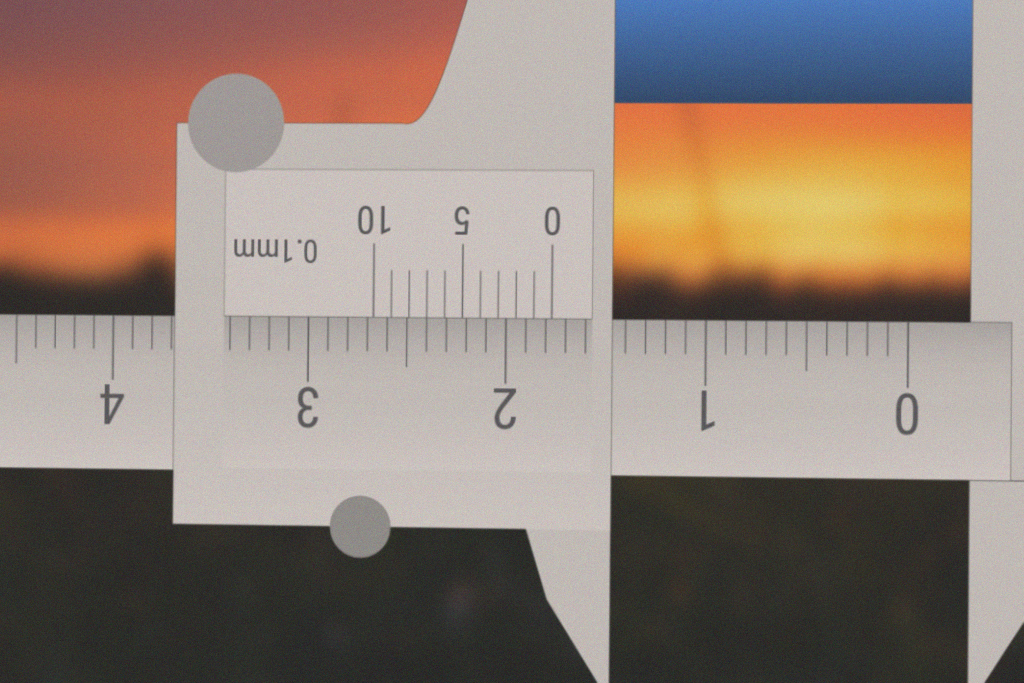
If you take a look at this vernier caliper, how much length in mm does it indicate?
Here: 17.7 mm
